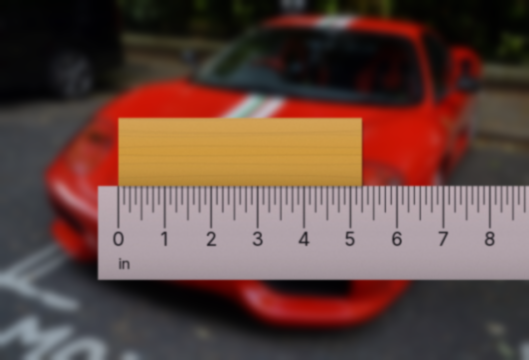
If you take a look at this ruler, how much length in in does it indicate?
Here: 5.25 in
